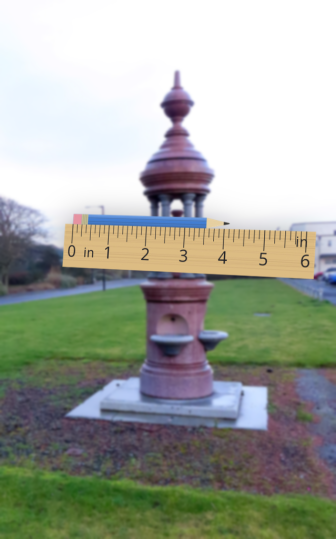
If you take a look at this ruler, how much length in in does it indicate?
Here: 4.125 in
